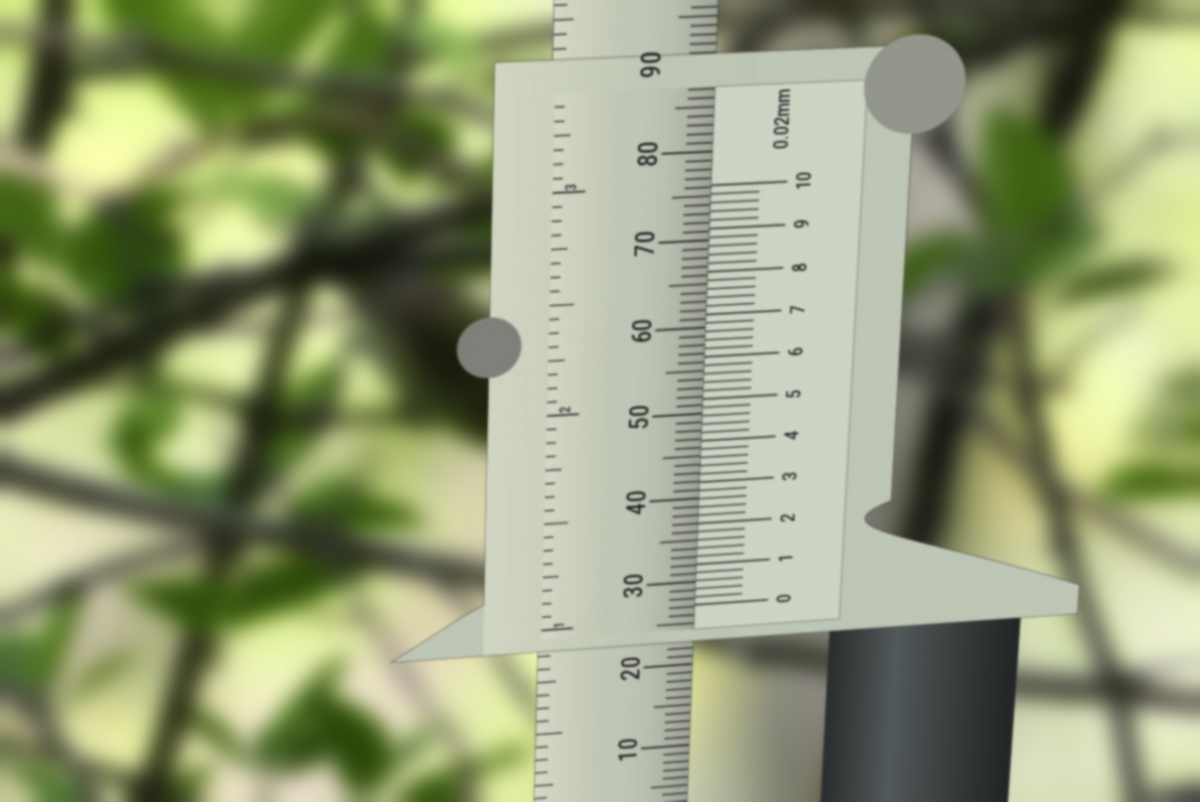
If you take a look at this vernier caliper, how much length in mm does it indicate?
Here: 27.2 mm
